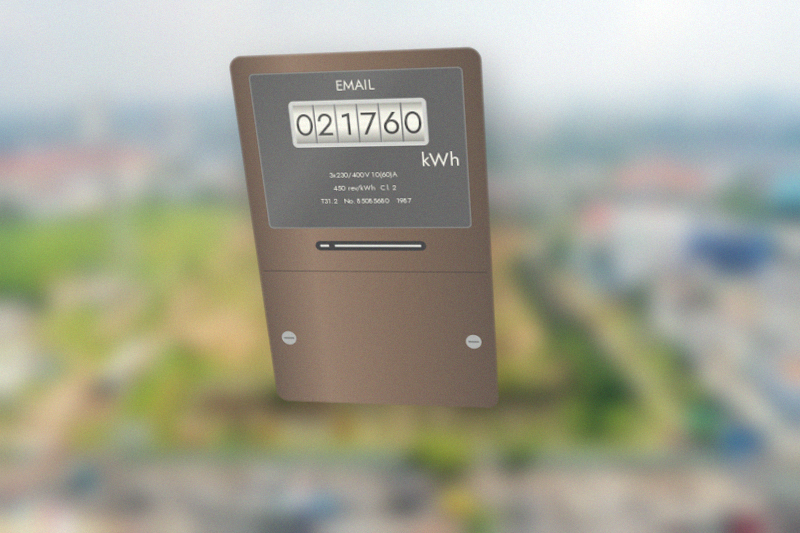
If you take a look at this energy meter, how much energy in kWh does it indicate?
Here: 21760 kWh
